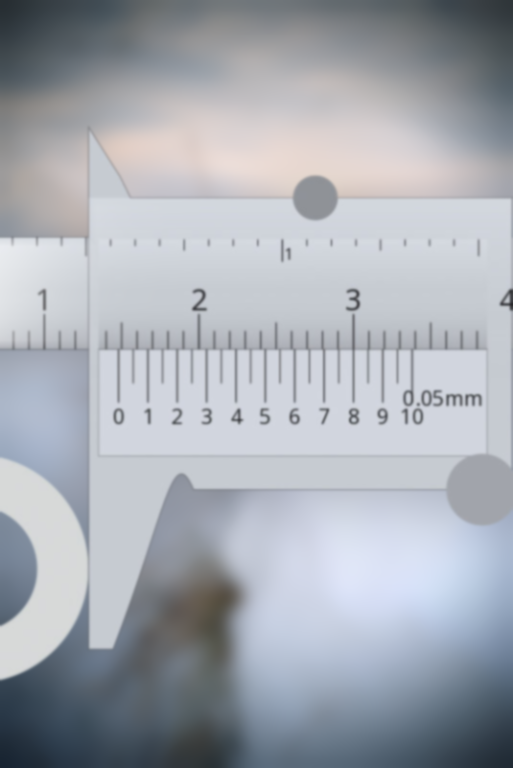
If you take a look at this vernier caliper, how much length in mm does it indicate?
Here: 14.8 mm
